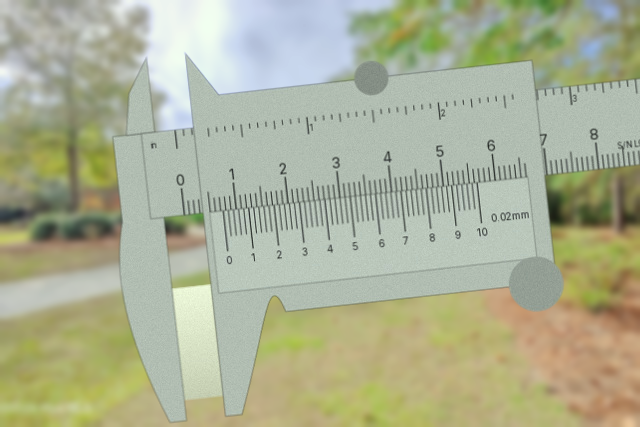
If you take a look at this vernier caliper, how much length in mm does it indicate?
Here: 7.5 mm
